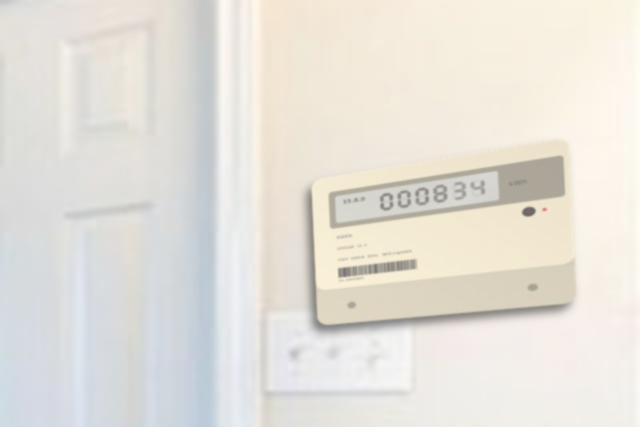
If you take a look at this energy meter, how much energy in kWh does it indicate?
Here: 834 kWh
